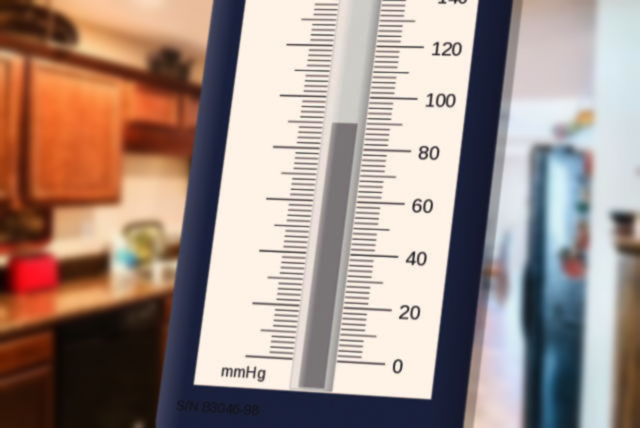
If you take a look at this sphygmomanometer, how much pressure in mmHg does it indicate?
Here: 90 mmHg
